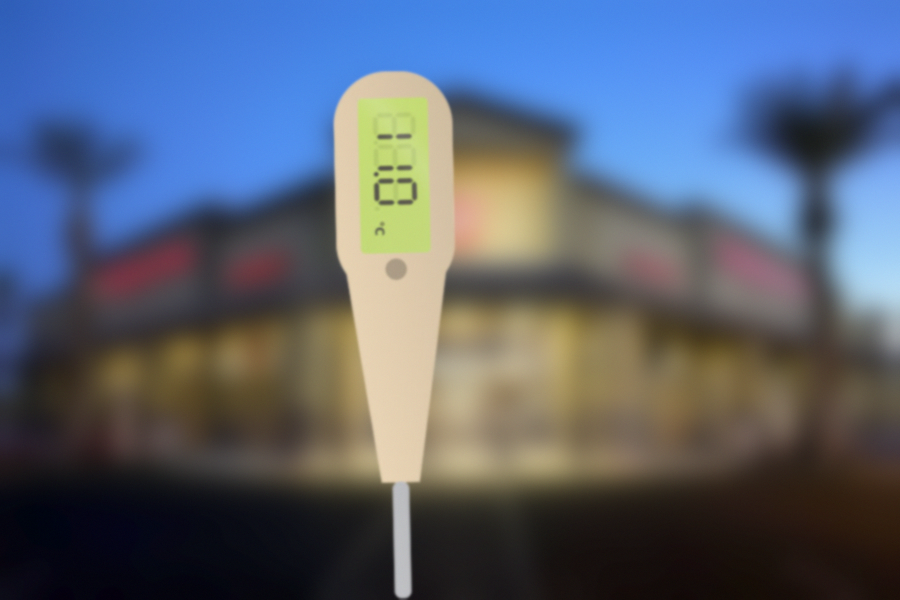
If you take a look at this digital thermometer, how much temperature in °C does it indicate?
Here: 11.0 °C
